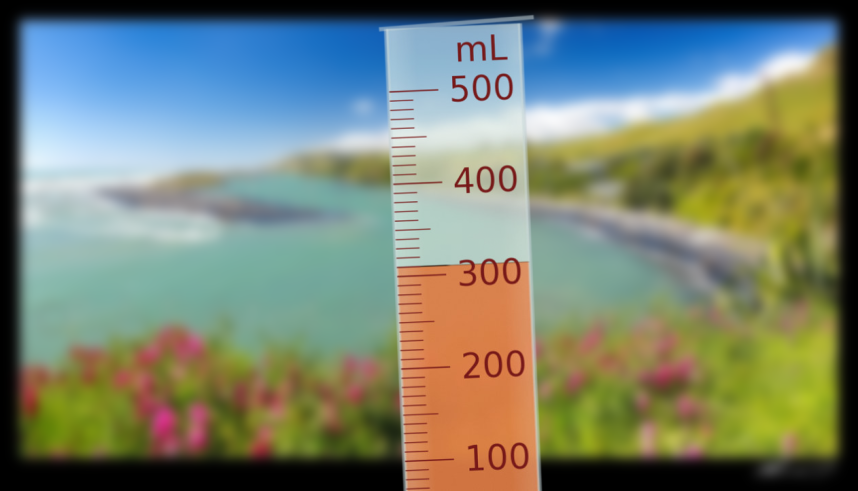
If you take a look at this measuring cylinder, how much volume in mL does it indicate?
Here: 310 mL
